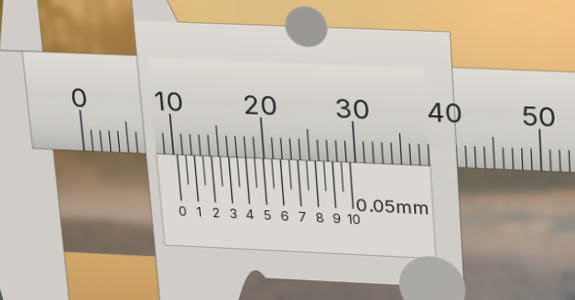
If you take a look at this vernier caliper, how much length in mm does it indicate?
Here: 10.4 mm
